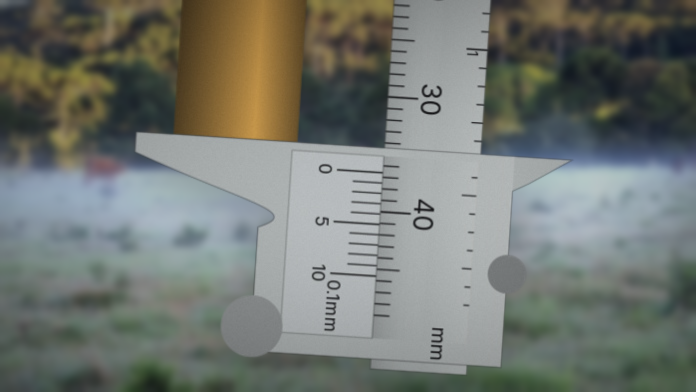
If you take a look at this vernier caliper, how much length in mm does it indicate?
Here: 36.6 mm
